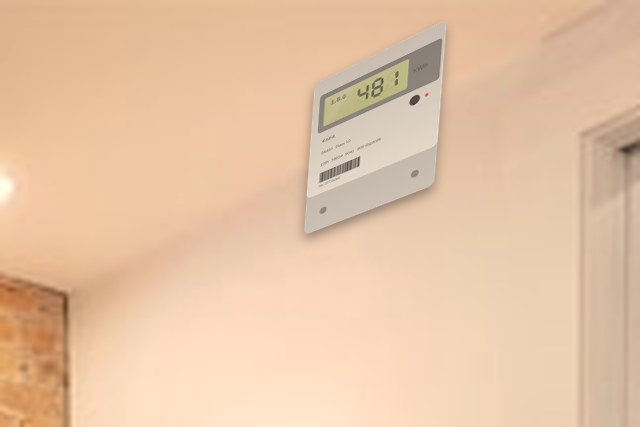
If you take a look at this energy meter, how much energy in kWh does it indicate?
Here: 481 kWh
